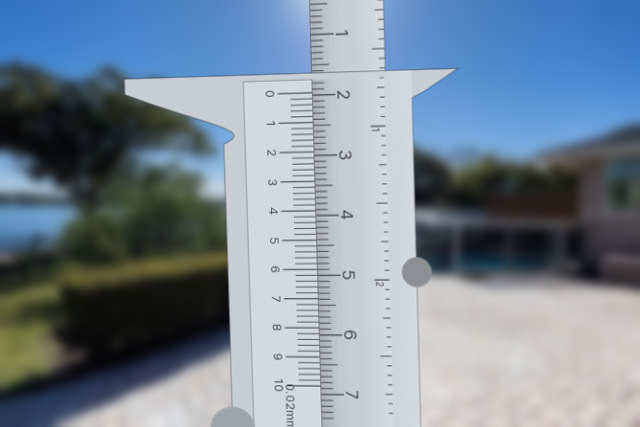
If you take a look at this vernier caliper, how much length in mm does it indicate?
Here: 19.6 mm
